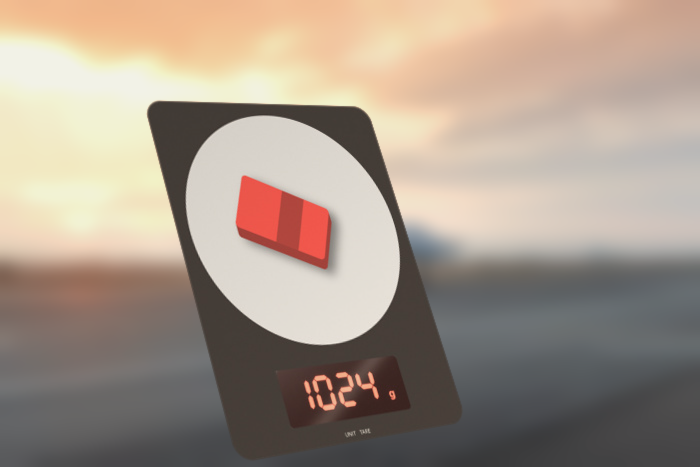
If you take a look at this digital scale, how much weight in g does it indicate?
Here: 1024 g
